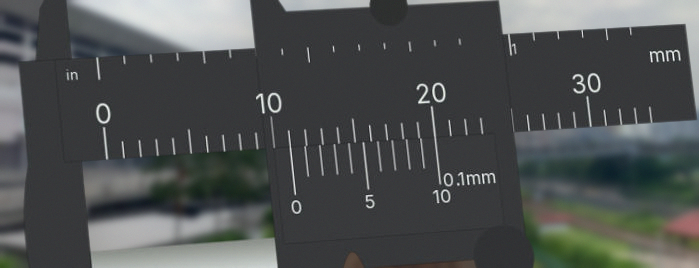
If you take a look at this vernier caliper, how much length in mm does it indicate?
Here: 11.0 mm
